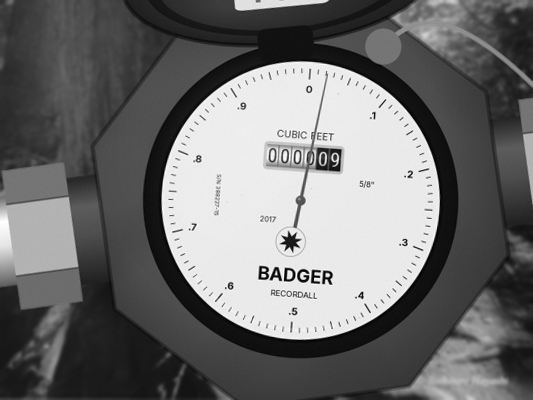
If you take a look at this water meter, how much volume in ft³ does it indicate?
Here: 9.02 ft³
